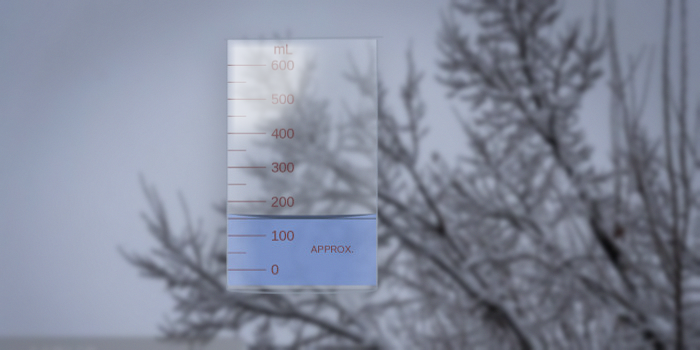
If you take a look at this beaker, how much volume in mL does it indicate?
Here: 150 mL
